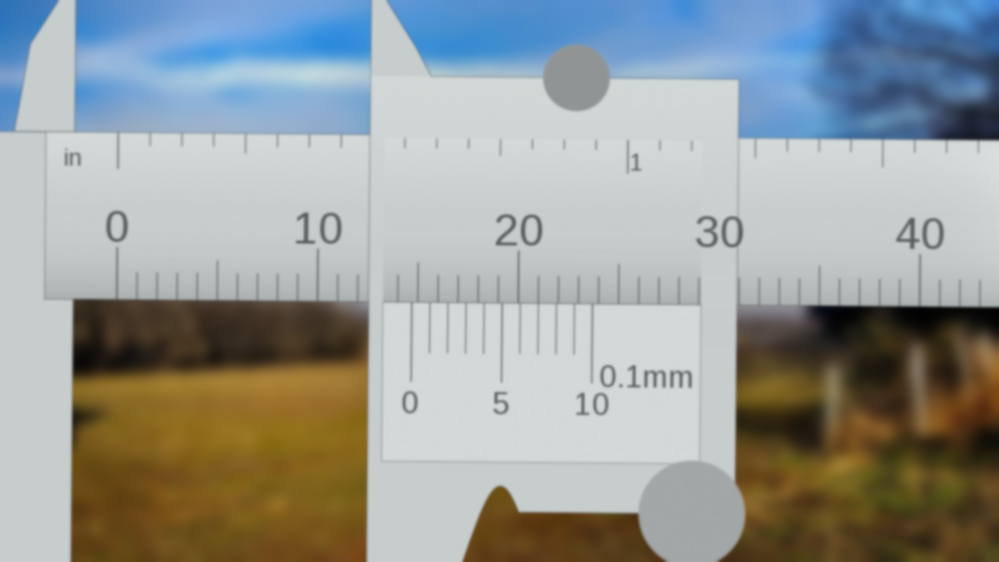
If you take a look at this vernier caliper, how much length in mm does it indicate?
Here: 14.7 mm
